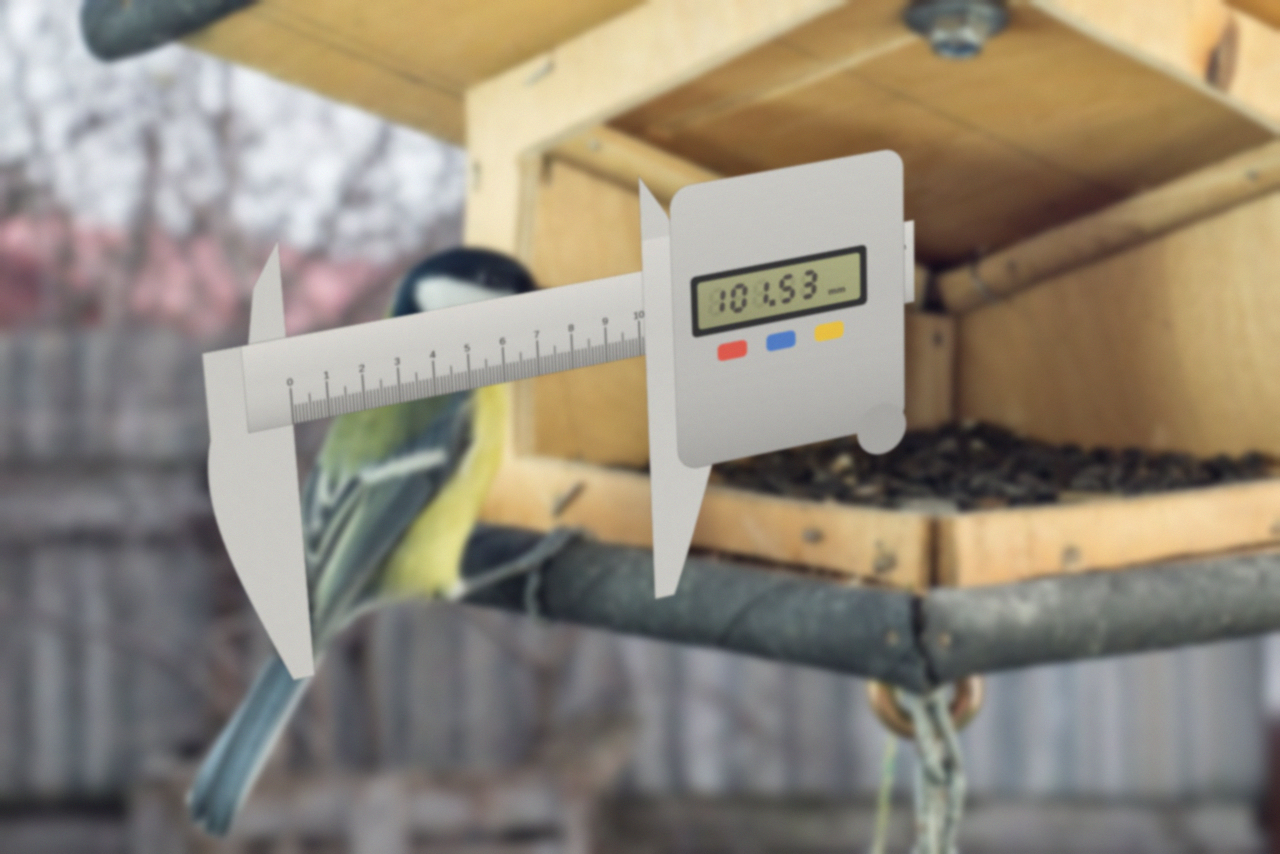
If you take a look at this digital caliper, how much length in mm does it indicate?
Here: 101.53 mm
